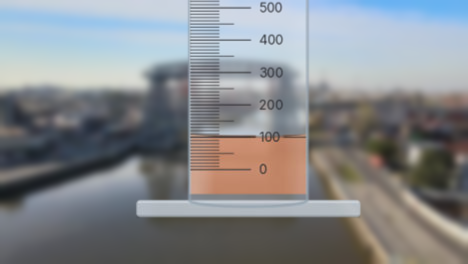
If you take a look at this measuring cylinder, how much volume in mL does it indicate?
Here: 100 mL
